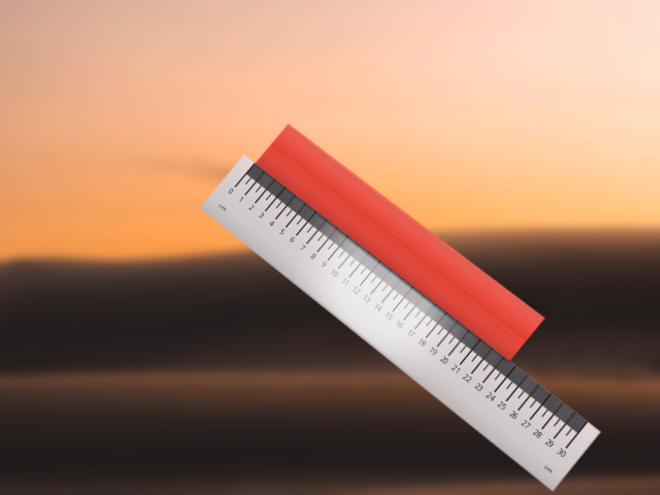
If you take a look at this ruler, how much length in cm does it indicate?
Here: 23.5 cm
